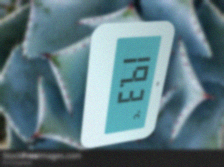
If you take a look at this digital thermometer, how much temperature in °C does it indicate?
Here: 19.3 °C
